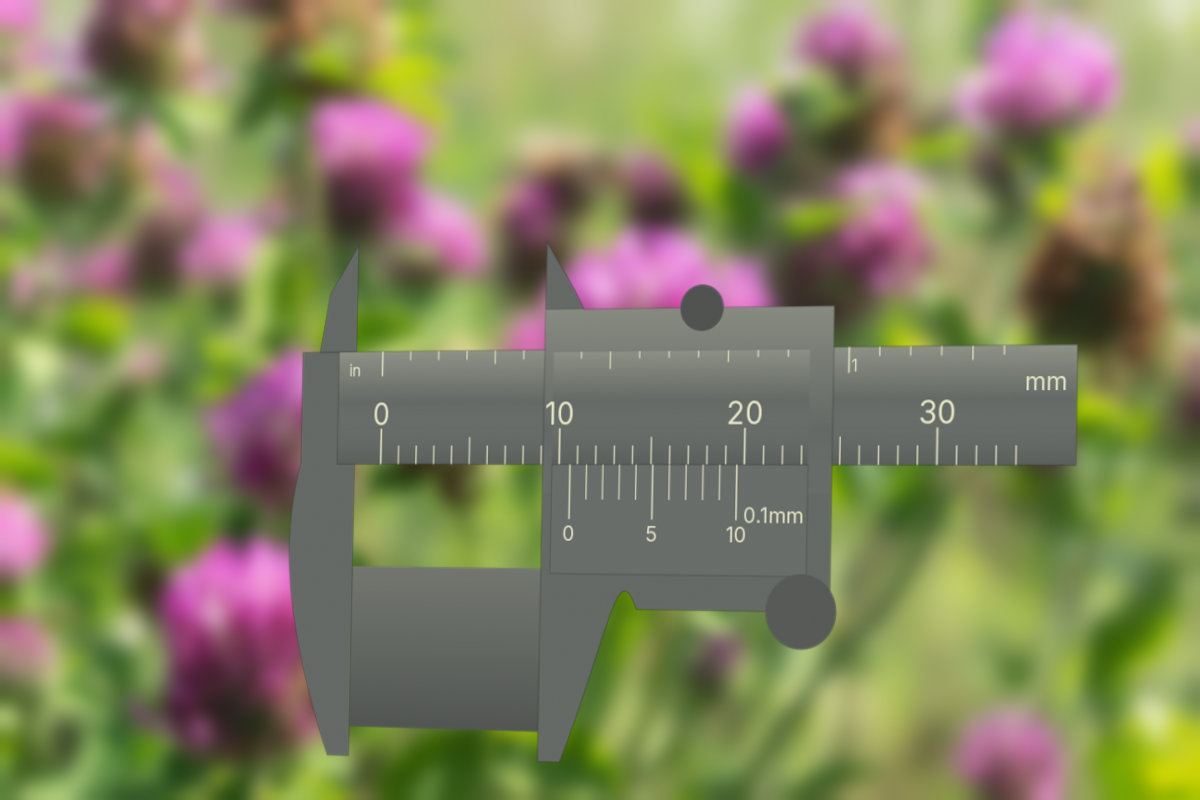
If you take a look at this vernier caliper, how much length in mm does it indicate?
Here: 10.6 mm
